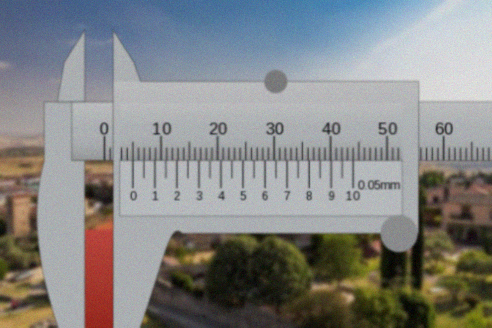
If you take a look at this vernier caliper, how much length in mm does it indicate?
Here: 5.0 mm
